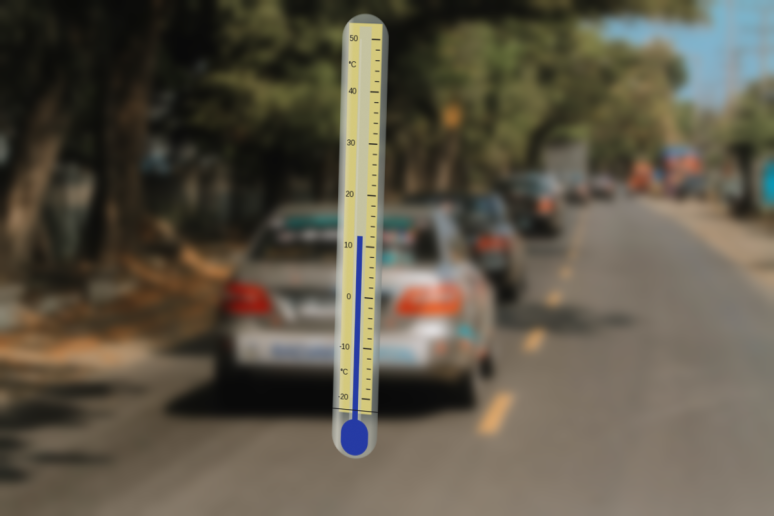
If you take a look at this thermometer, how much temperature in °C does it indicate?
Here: 12 °C
